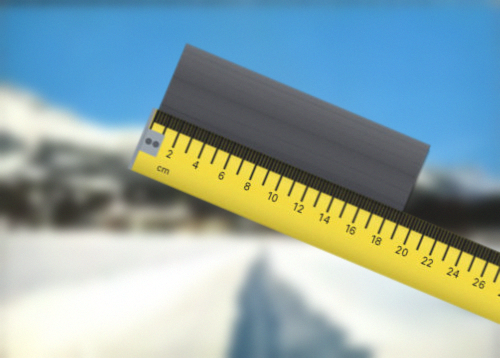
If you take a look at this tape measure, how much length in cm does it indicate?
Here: 19 cm
